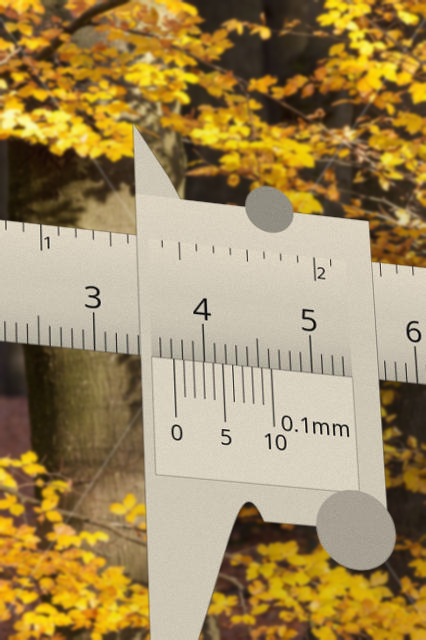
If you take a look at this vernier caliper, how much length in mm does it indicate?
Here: 37.2 mm
